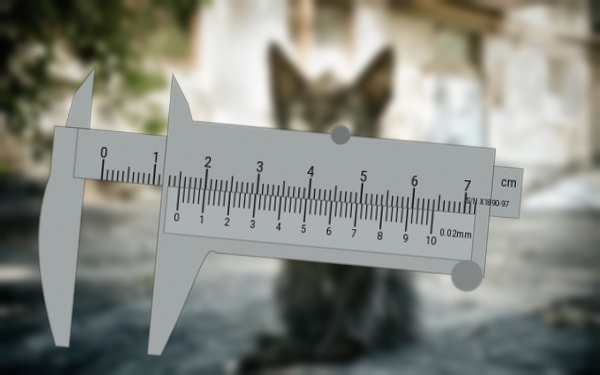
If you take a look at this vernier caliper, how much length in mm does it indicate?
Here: 15.0 mm
